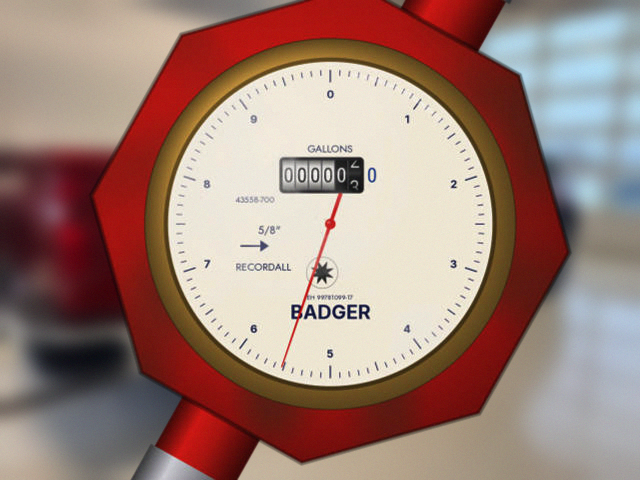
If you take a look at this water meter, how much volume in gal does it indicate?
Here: 25.5 gal
